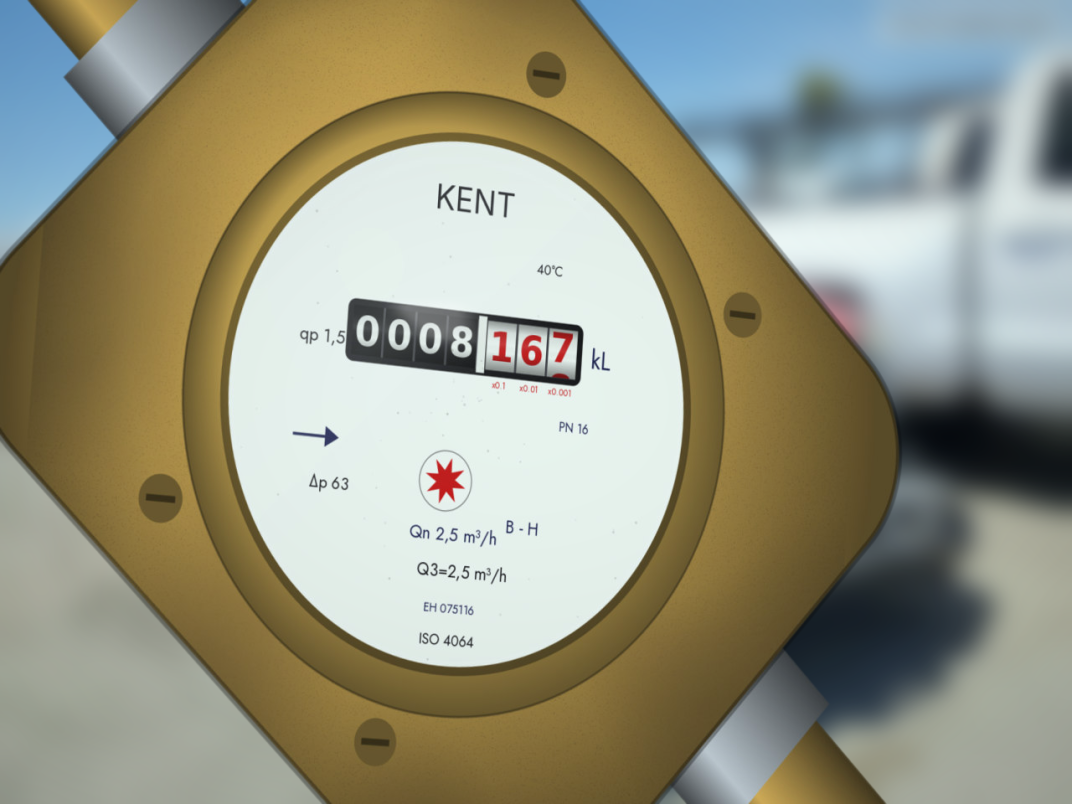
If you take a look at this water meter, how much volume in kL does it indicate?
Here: 8.167 kL
